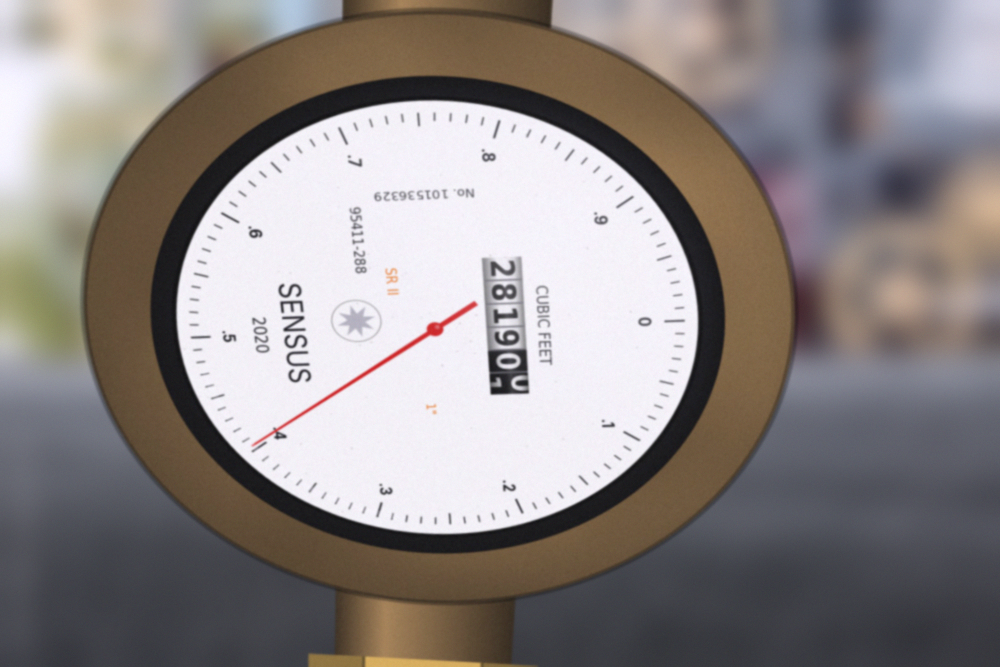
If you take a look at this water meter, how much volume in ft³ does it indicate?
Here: 281900.40 ft³
